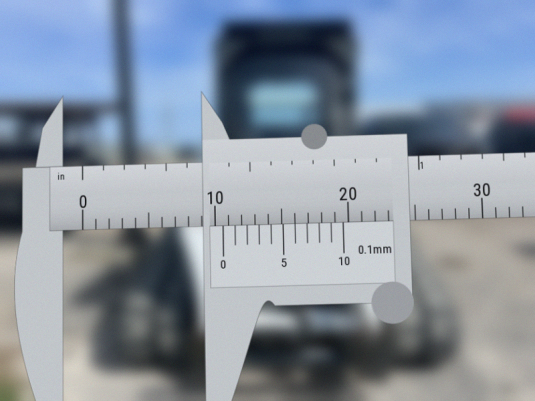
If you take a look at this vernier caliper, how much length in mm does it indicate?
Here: 10.6 mm
